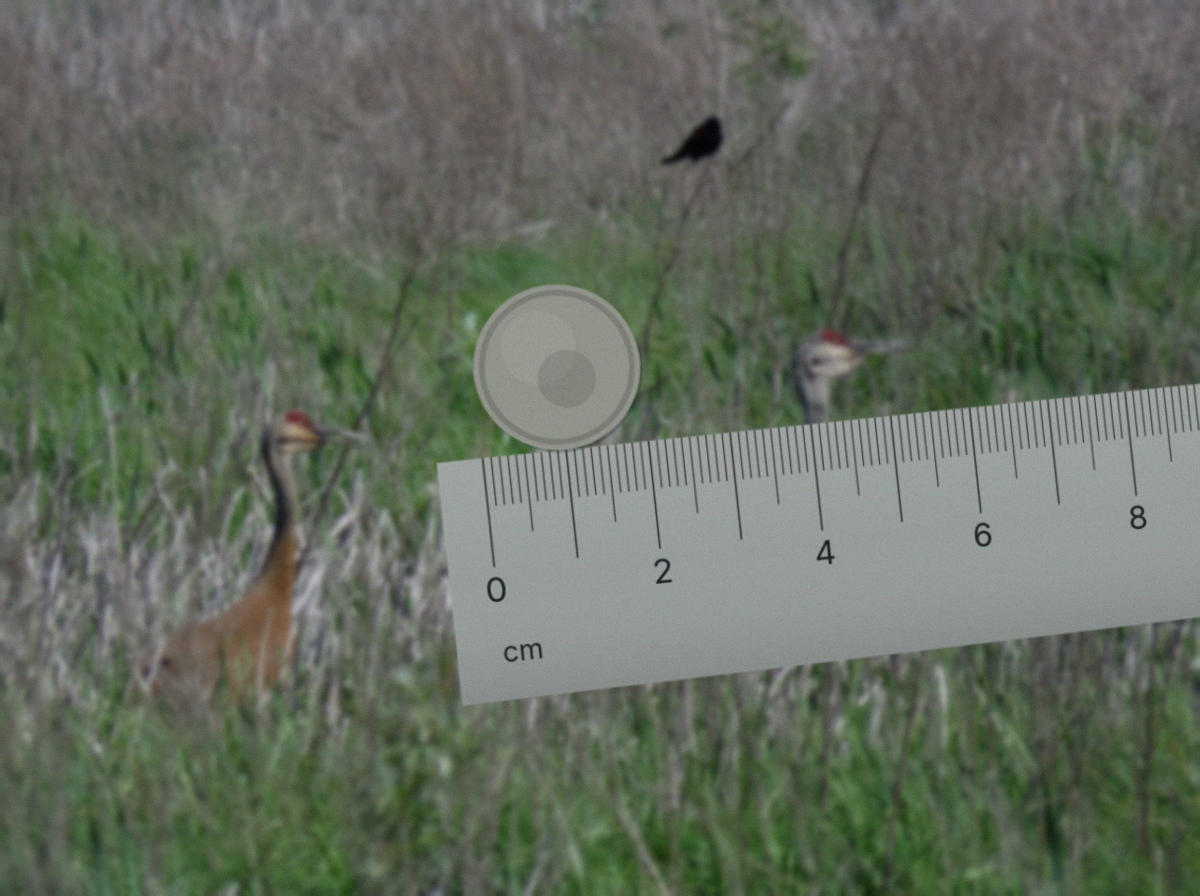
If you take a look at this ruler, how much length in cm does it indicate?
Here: 2 cm
